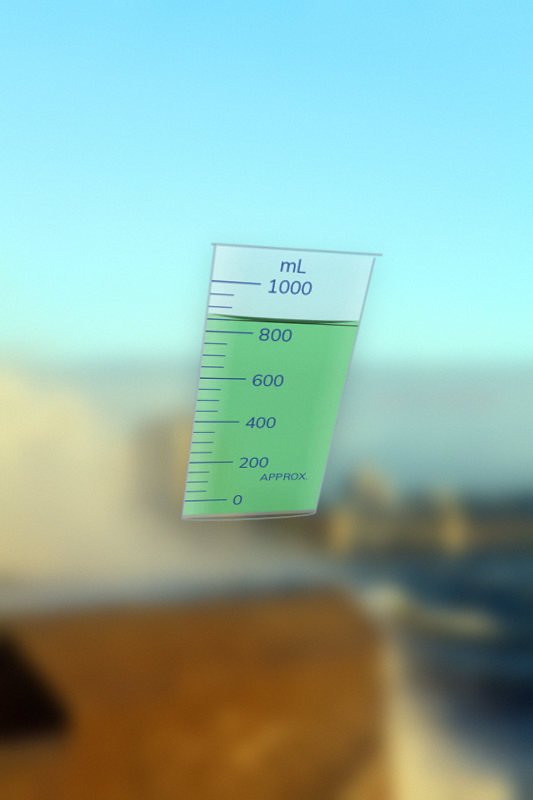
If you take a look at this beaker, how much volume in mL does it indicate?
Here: 850 mL
